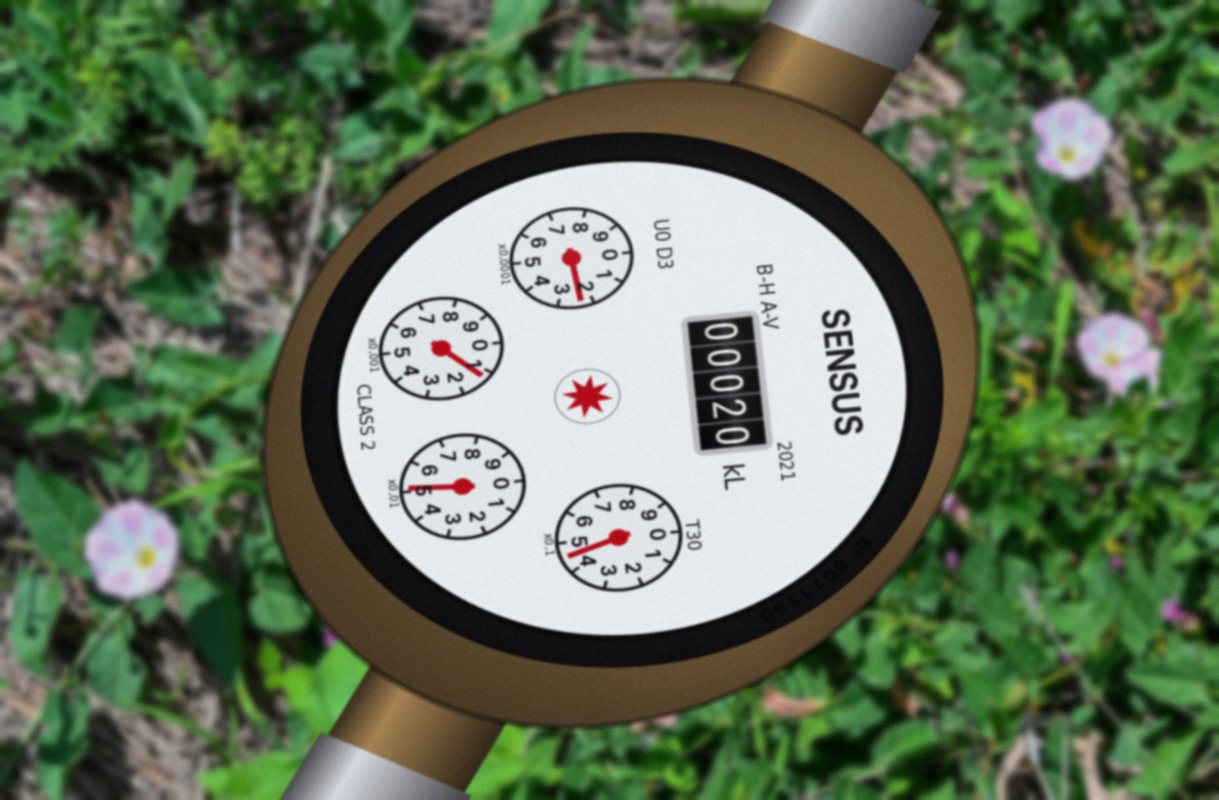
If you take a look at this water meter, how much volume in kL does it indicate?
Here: 20.4512 kL
